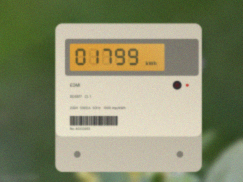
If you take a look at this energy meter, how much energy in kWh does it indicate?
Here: 1799 kWh
